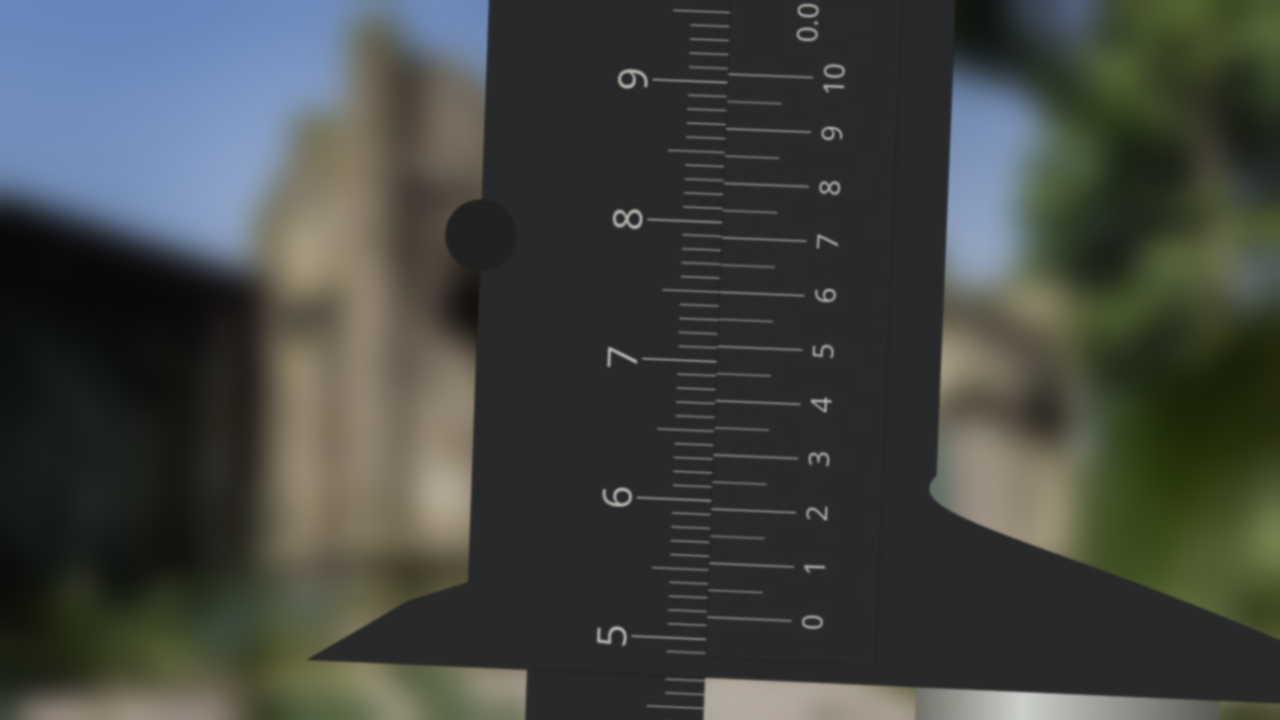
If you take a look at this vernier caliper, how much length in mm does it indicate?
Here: 51.6 mm
